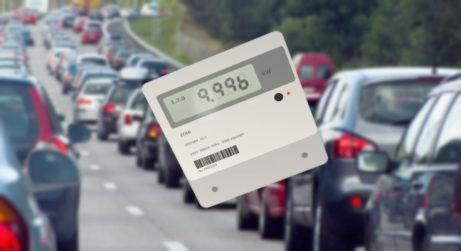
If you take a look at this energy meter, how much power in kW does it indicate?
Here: 9.996 kW
